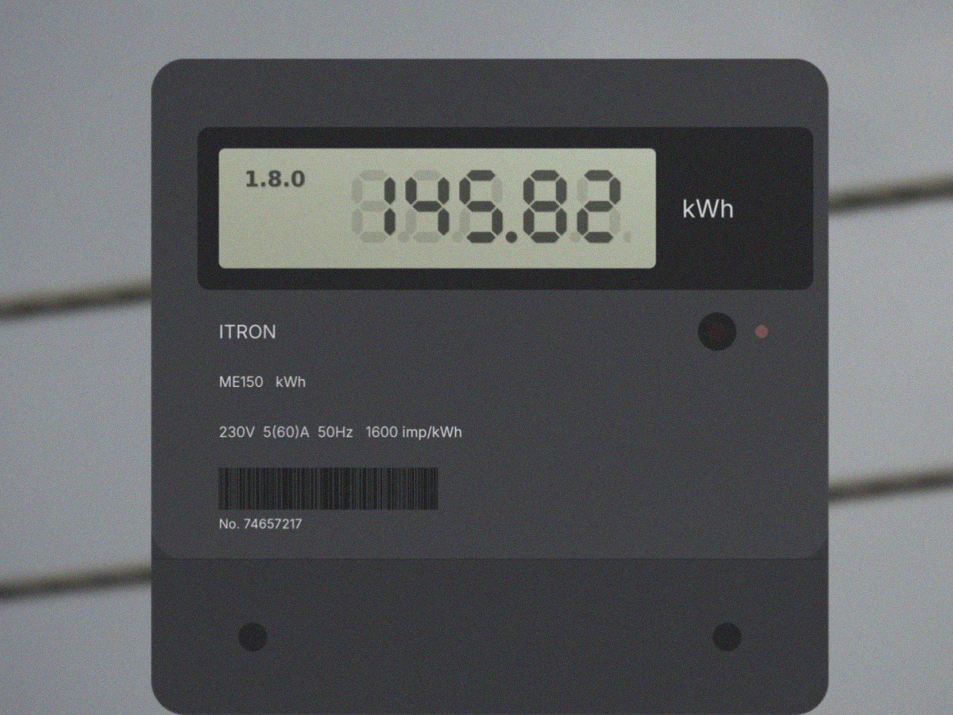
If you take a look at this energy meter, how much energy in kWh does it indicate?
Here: 145.82 kWh
